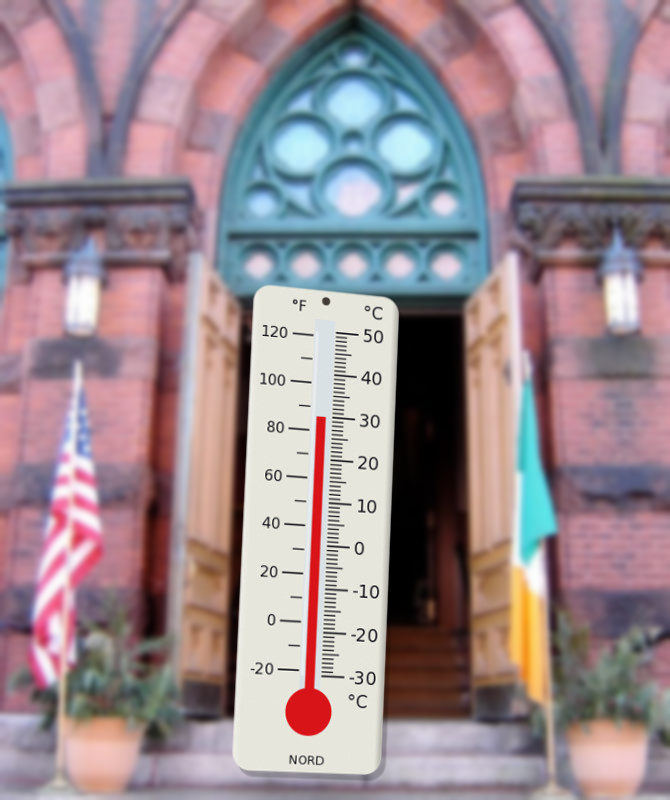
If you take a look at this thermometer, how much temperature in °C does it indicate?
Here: 30 °C
